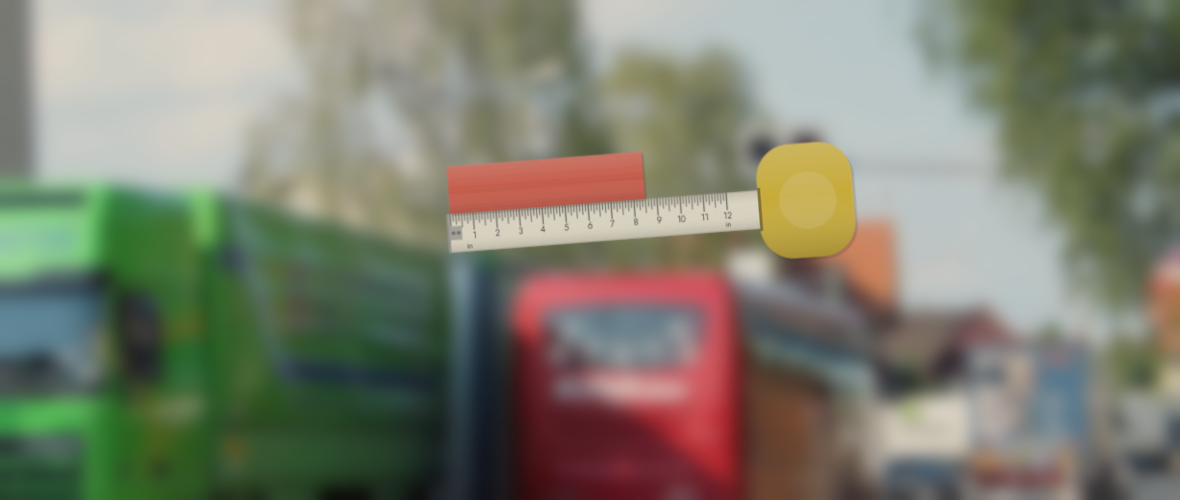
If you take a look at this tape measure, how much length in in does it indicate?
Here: 8.5 in
